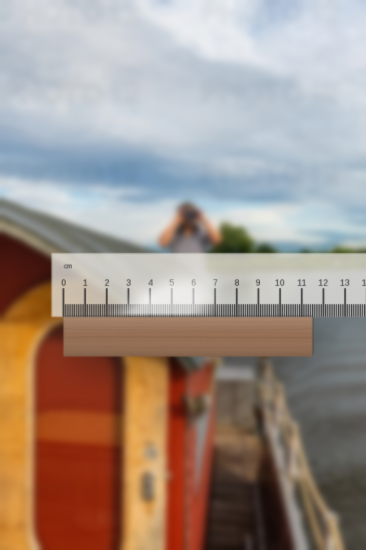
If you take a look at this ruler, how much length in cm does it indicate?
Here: 11.5 cm
